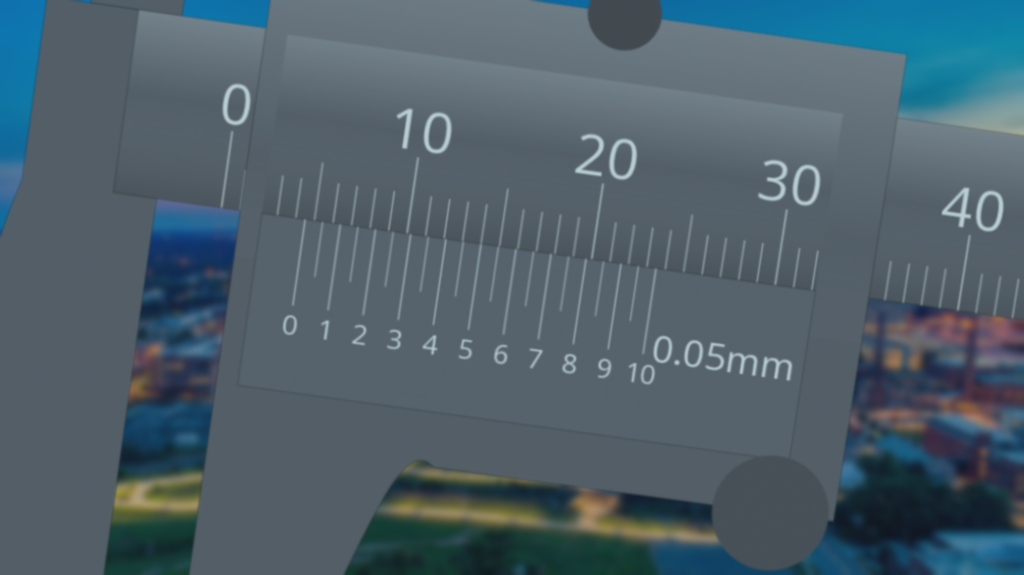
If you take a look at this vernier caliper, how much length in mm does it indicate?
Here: 4.5 mm
